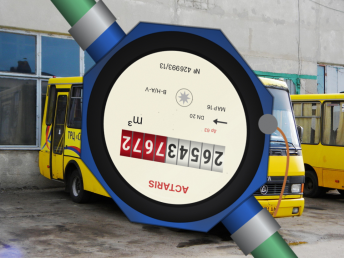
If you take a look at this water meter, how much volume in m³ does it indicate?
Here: 26543.7672 m³
